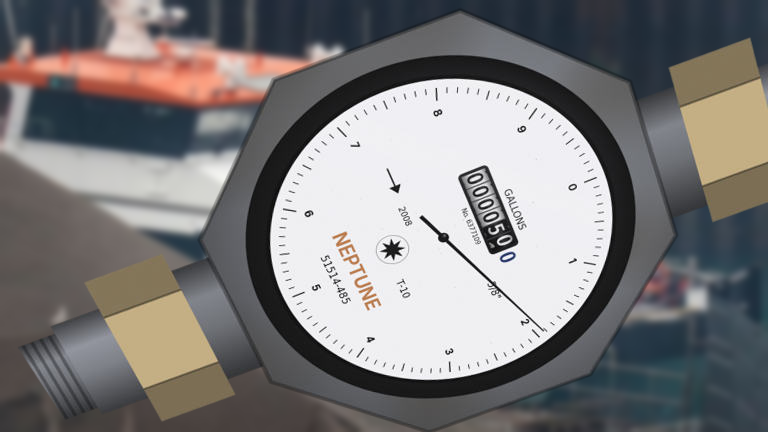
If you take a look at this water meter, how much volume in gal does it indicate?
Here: 501.9 gal
